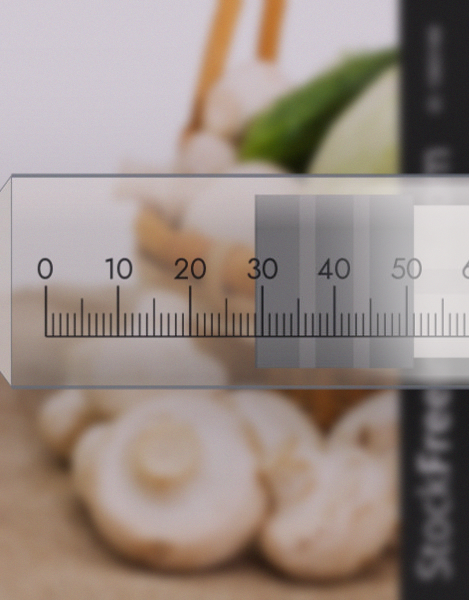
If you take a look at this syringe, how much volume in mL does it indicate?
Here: 29 mL
